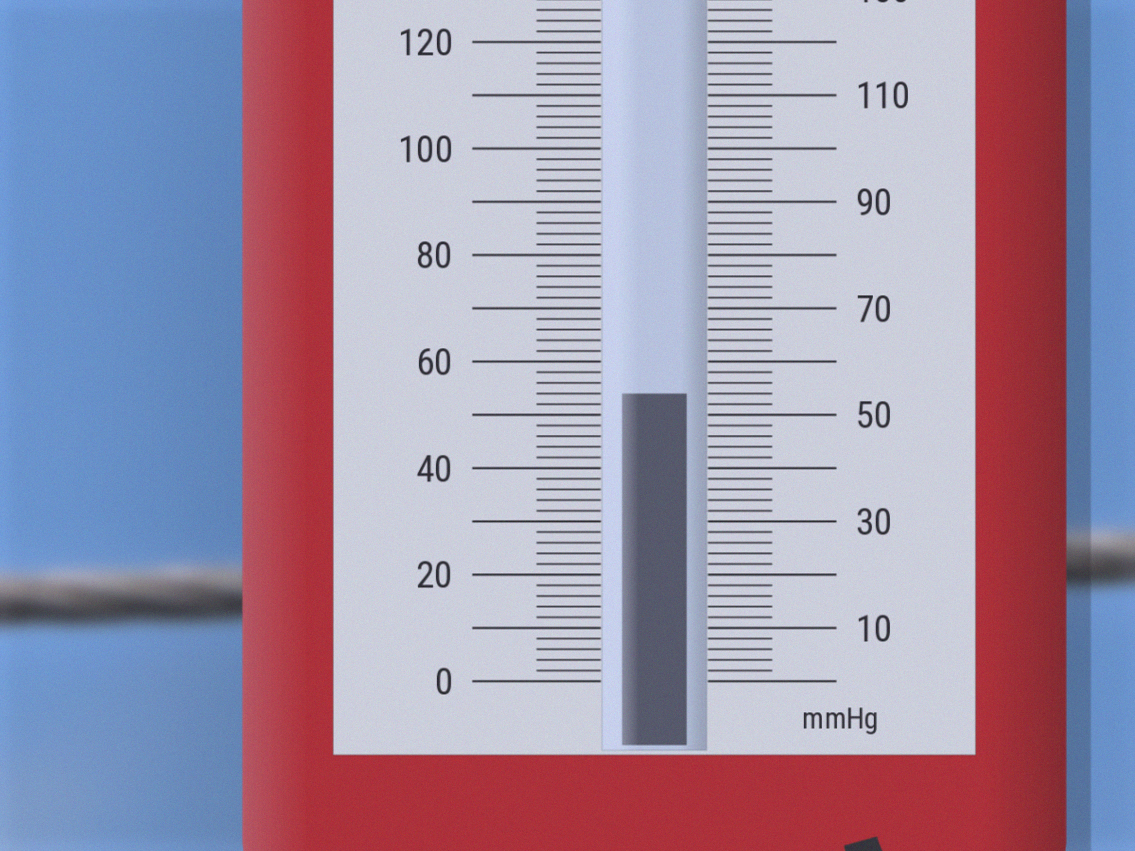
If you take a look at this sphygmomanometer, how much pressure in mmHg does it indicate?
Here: 54 mmHg
